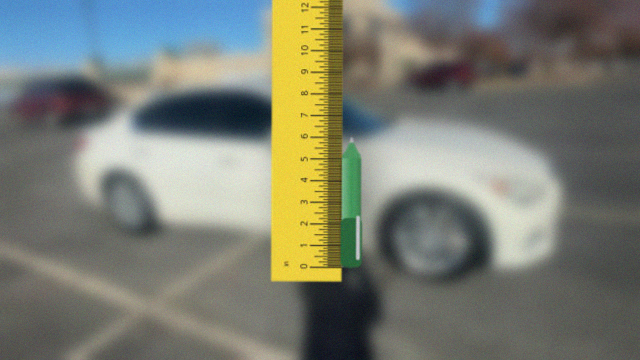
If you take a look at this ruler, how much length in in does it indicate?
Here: 6 in
